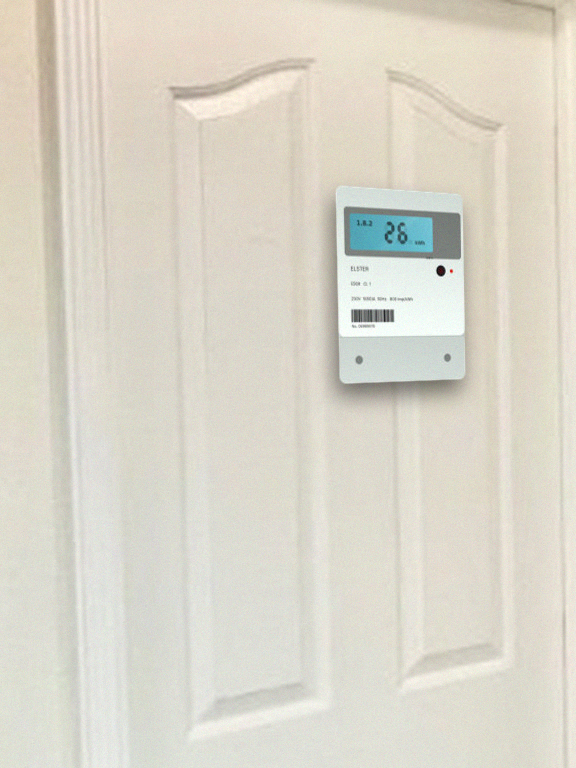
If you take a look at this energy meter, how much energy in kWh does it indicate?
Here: 26 kWh
